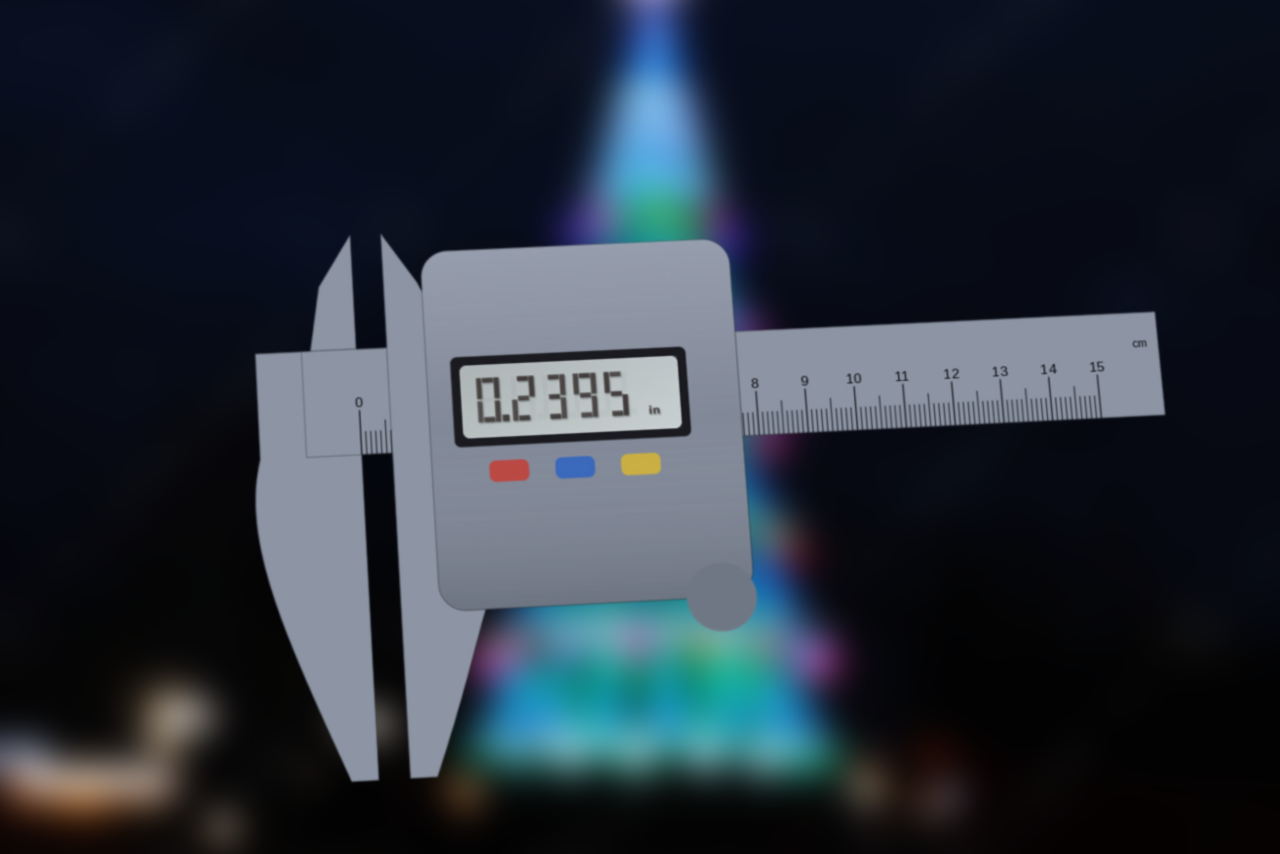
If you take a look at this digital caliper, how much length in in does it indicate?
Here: 0.2395 in
